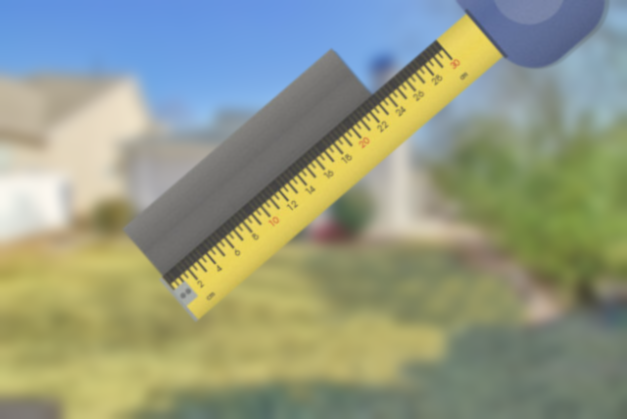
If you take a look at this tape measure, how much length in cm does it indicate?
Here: 23 cm
